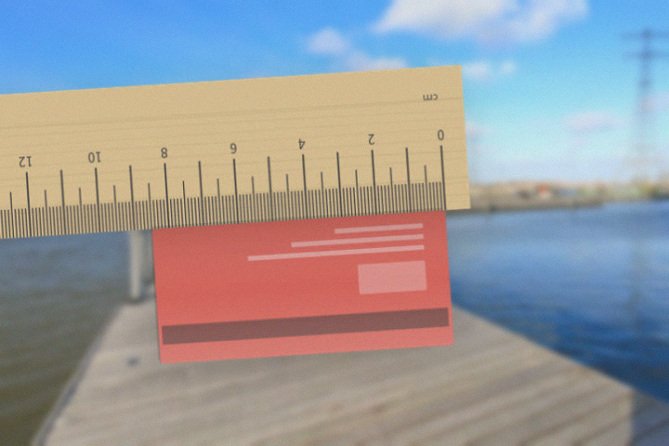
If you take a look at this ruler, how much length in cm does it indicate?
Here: 8.5 cm
